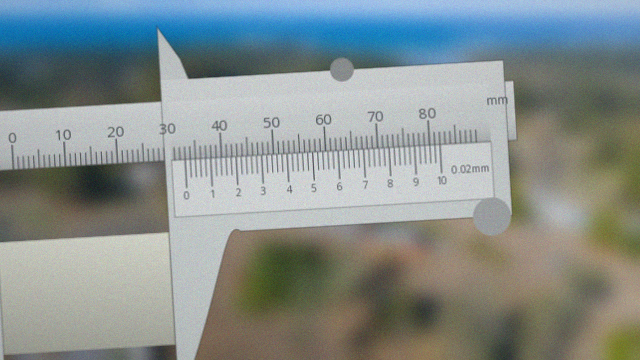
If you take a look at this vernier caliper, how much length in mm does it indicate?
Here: 33.0 mm
